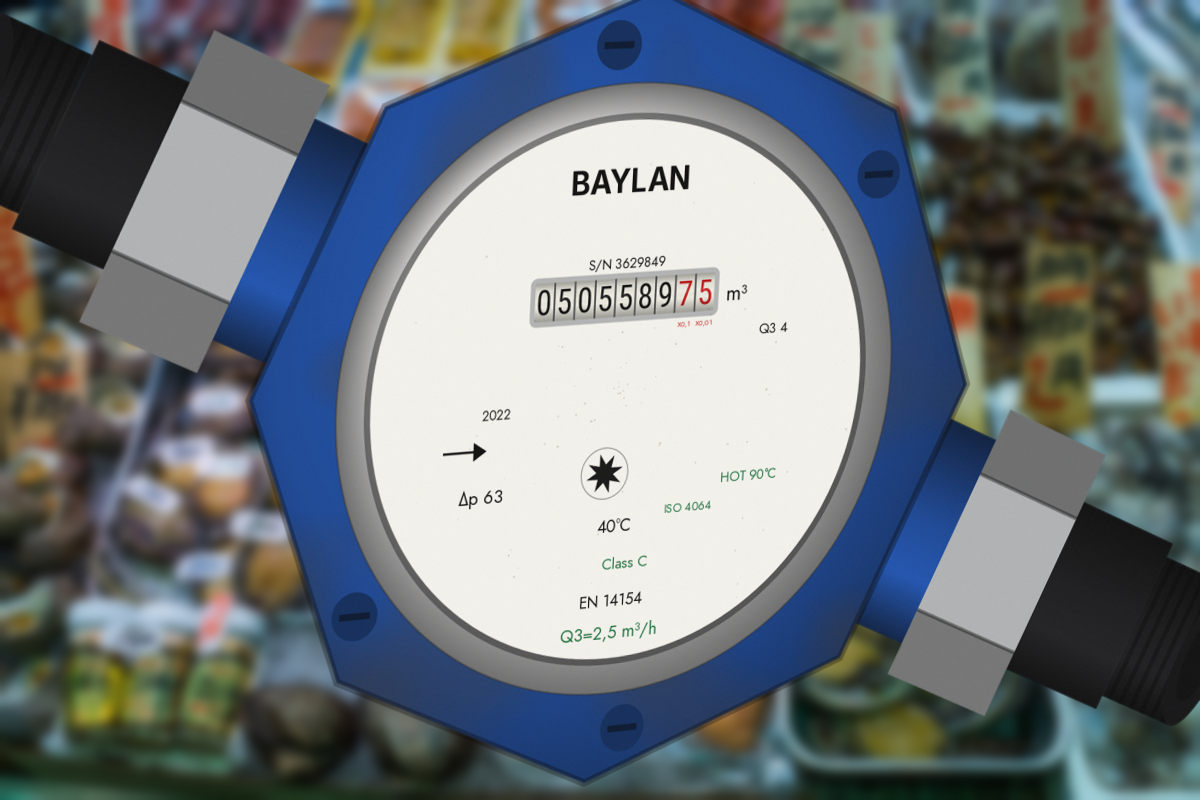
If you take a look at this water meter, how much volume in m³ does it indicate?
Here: 505589.75 m³
